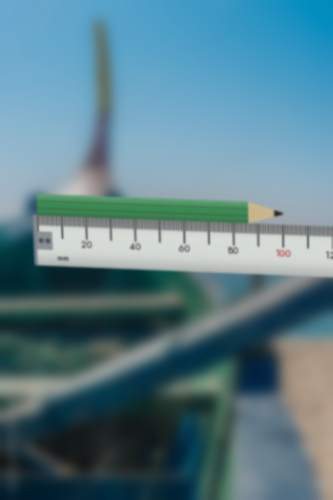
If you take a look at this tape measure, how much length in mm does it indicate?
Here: 100 mm
